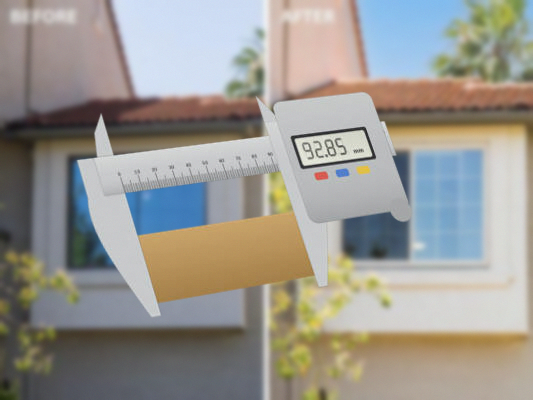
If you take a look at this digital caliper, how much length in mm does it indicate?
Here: 92.85 mm
